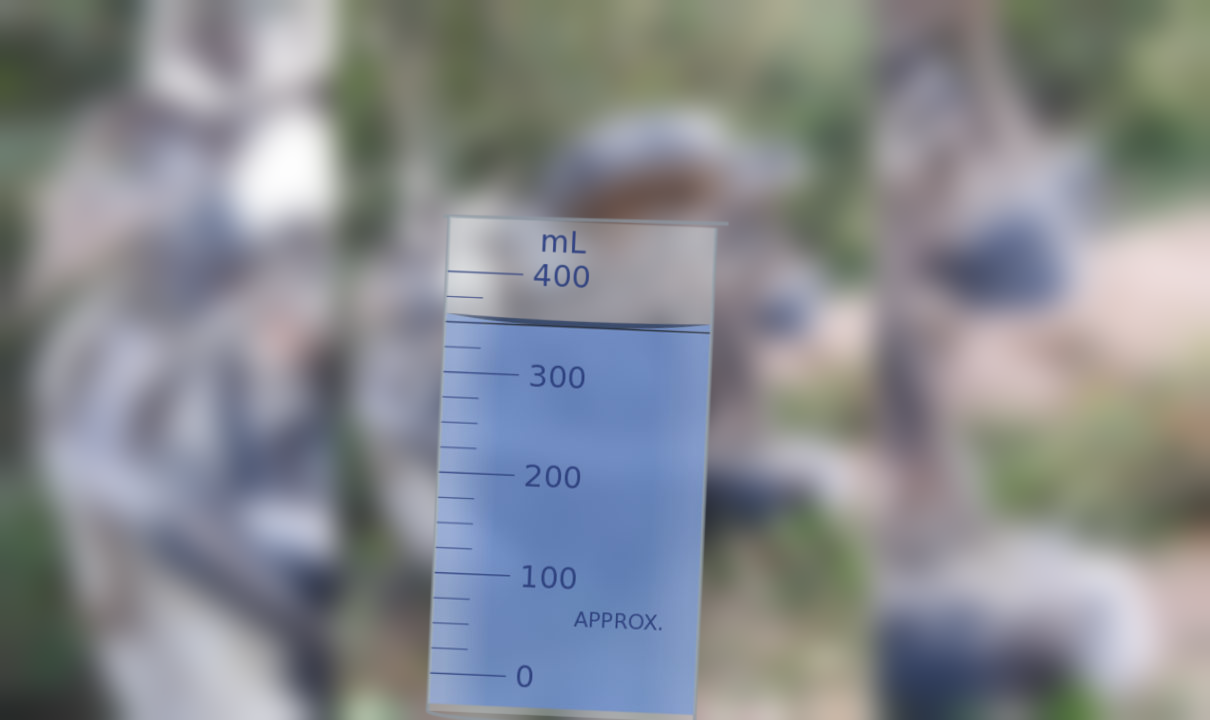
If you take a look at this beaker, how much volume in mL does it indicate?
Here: 350 mL
